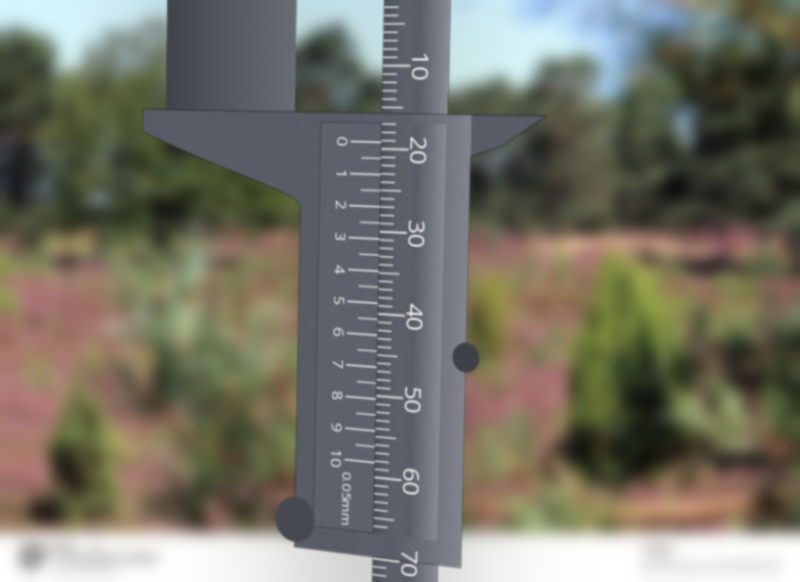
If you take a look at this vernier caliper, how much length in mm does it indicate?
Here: 19.2 mm
